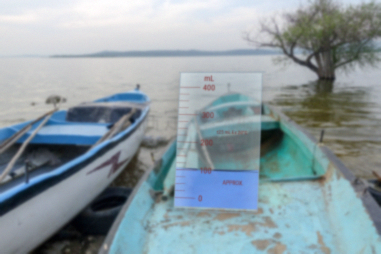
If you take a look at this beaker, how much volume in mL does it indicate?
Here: 100 mL
